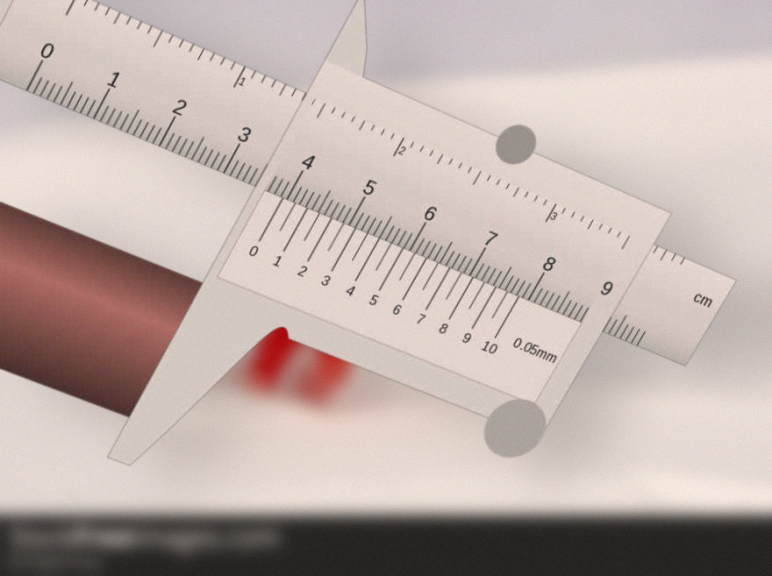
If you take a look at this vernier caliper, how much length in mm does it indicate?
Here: 39.4 mm
